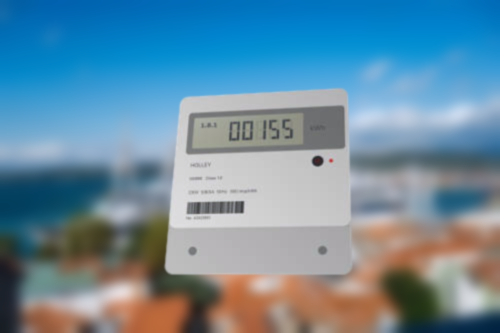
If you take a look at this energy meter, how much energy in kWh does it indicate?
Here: 155 kWh
